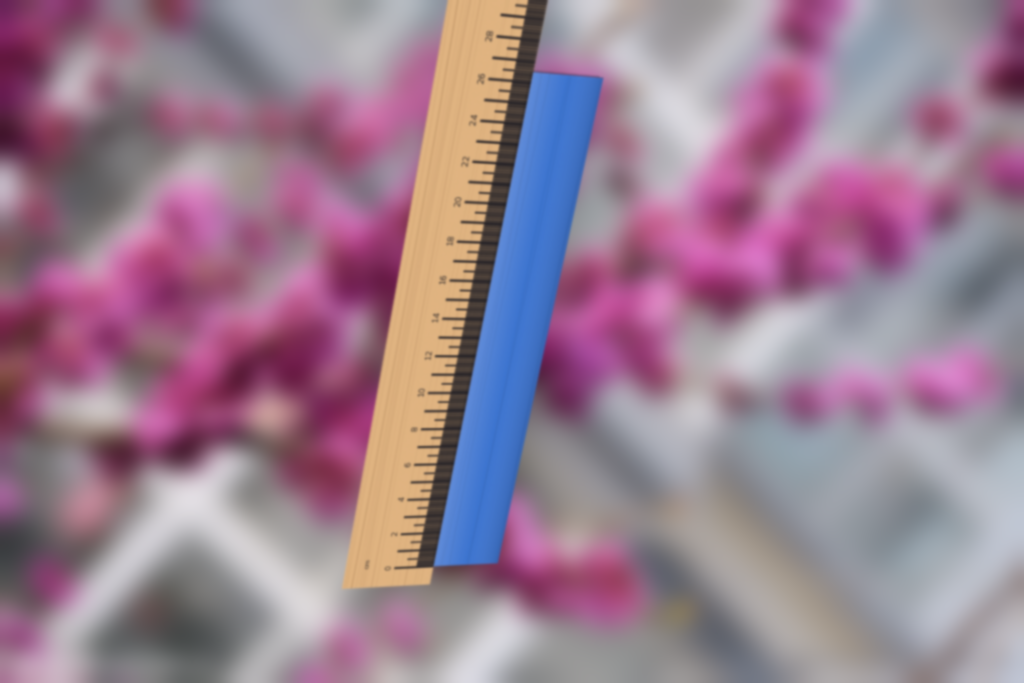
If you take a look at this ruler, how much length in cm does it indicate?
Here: 26.5 cm
